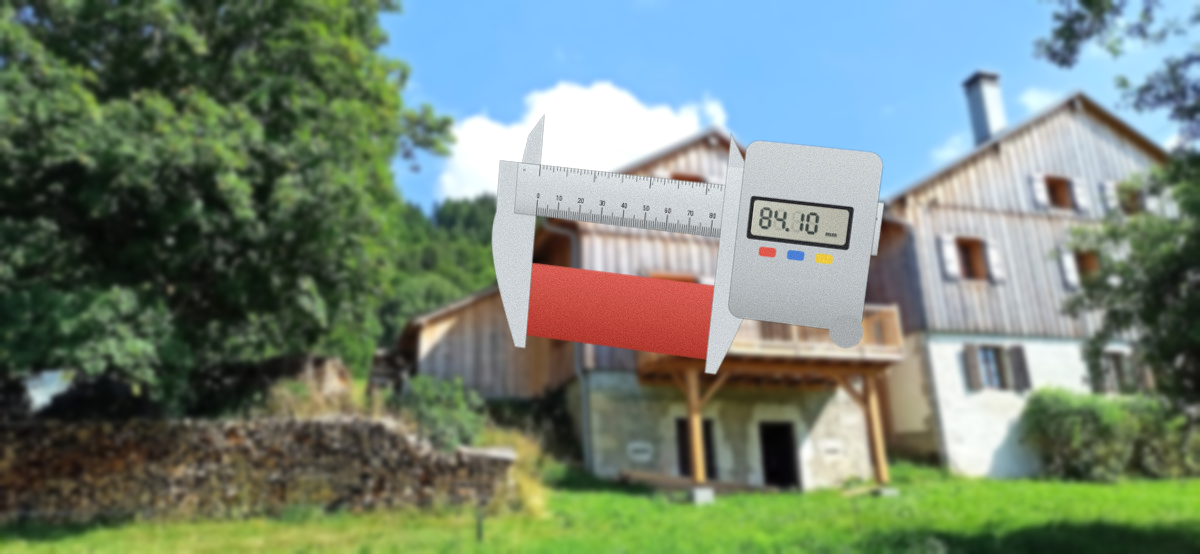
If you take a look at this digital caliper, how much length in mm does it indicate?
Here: 84.10 mm
